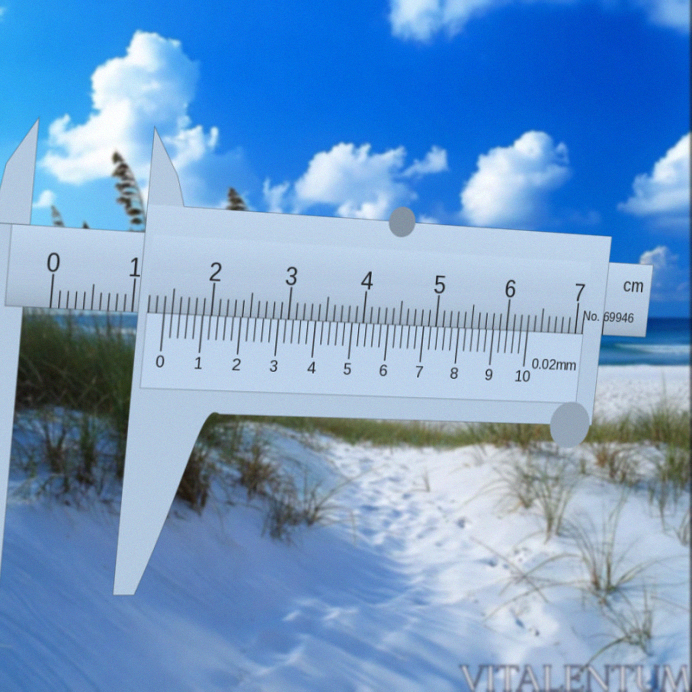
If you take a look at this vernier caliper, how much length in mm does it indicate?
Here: 14.0 mm
